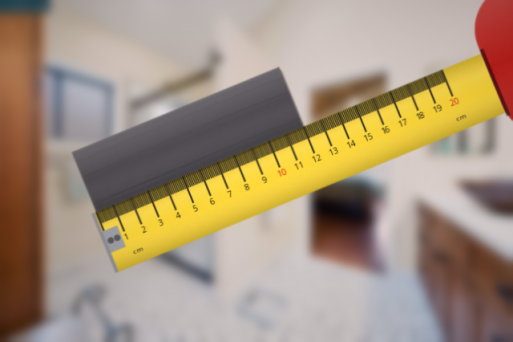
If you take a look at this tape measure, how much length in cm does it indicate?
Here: 12 cm
